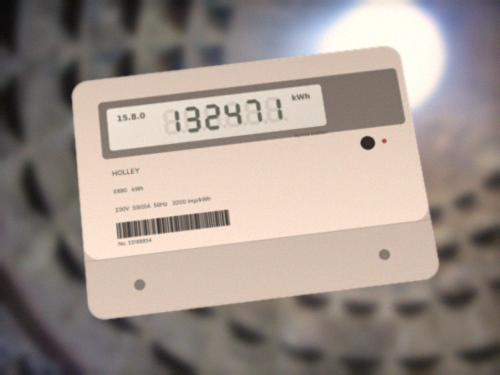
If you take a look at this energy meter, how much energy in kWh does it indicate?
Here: 132471 kWh
